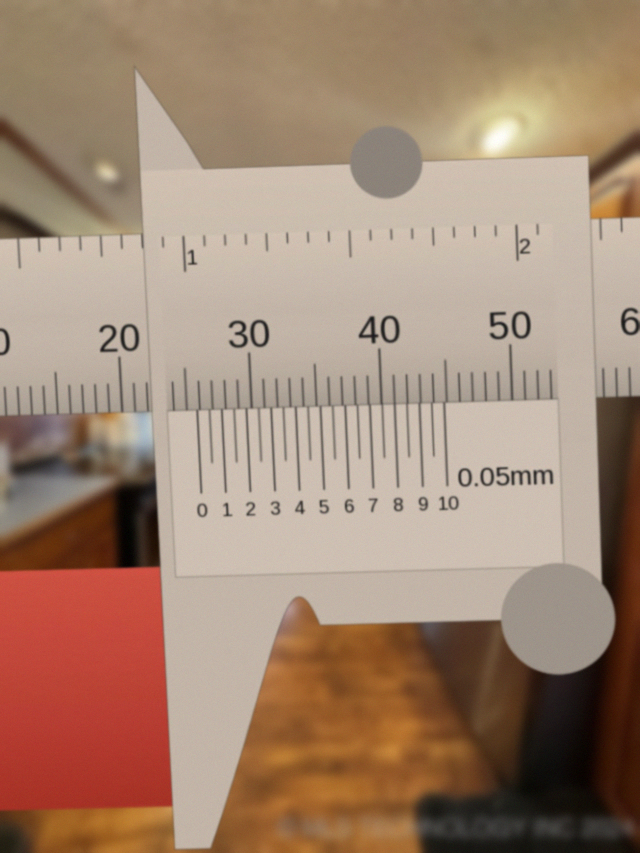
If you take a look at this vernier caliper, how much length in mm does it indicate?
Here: 25.8 mm
